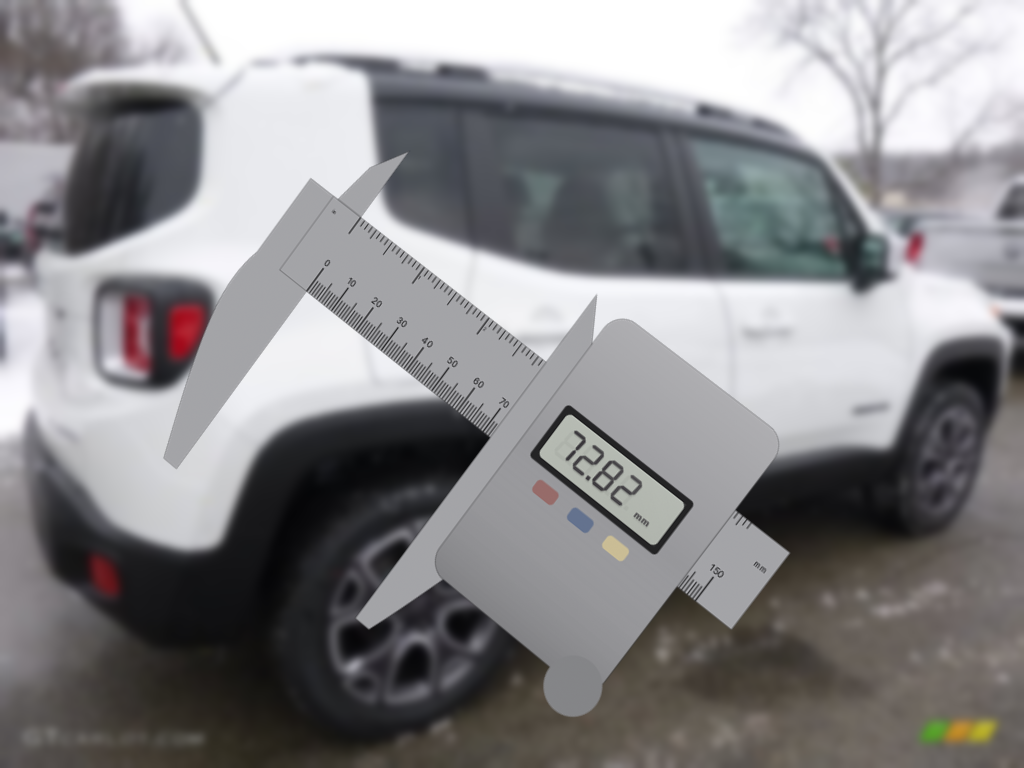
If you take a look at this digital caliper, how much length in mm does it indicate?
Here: 72.82 mm
